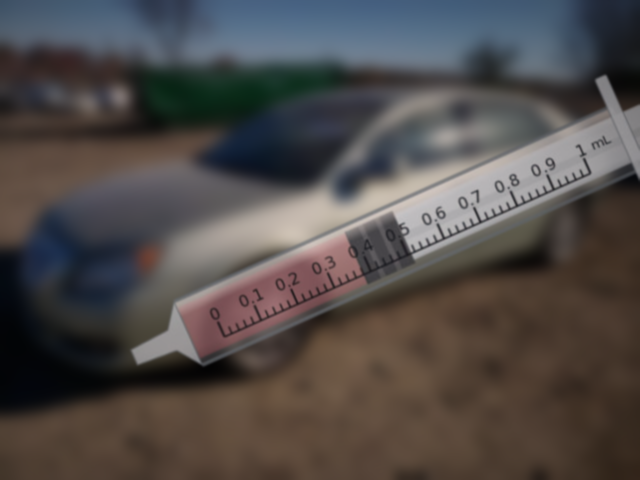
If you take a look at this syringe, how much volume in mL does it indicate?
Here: 0.38 mL
